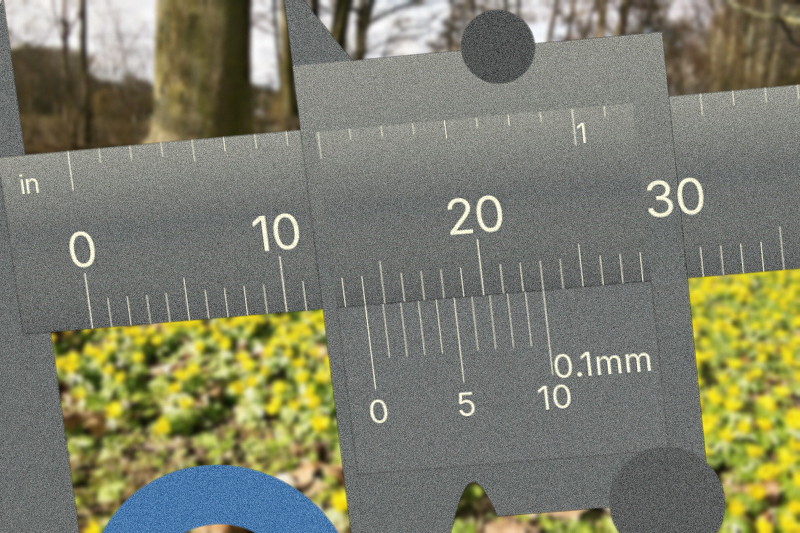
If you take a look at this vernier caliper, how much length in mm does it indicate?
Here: 14.0 mm
